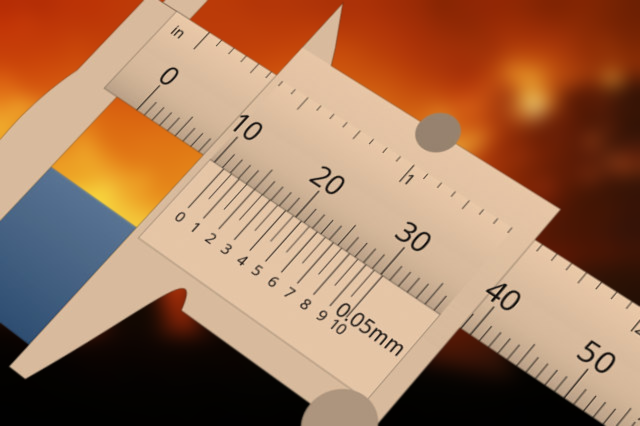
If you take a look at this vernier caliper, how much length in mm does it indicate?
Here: 11.2 mm
